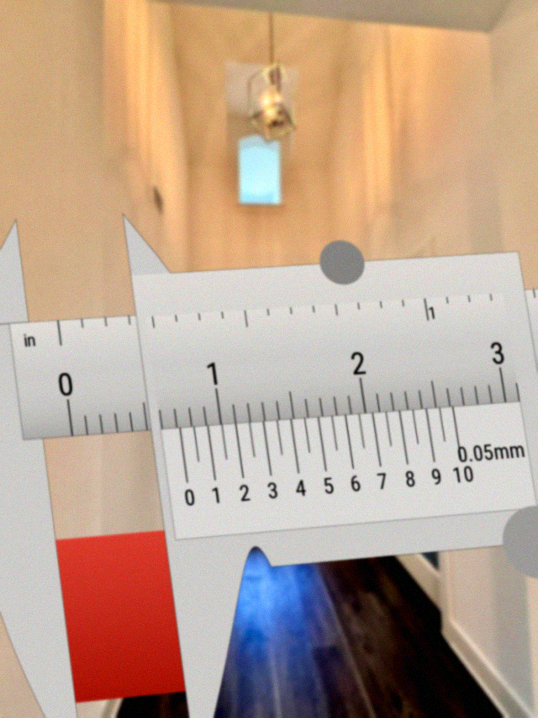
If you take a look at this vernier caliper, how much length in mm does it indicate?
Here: 7.2 mm
